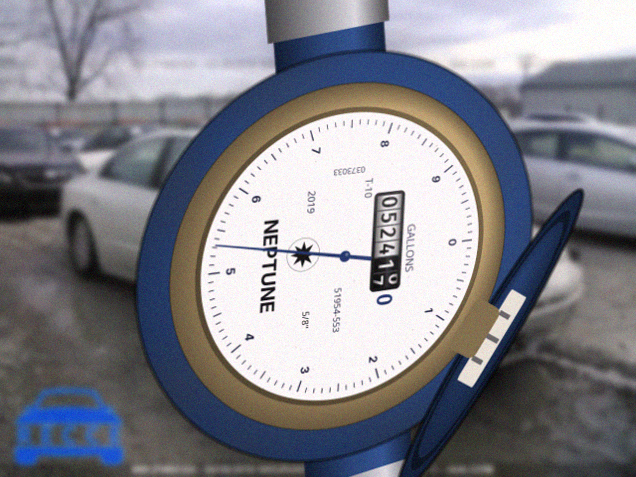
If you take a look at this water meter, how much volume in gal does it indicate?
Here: 524165.3 gal
